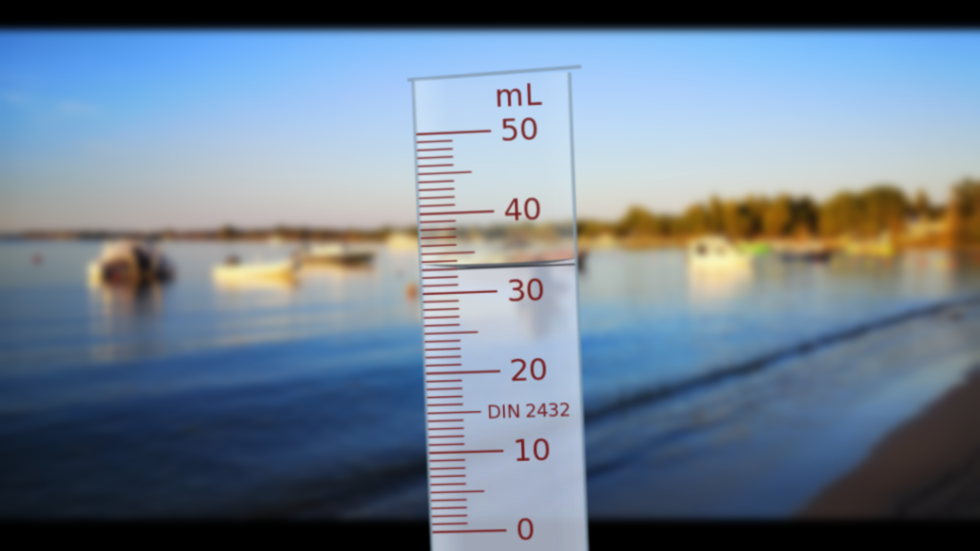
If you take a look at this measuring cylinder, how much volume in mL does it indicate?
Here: 33 mL
